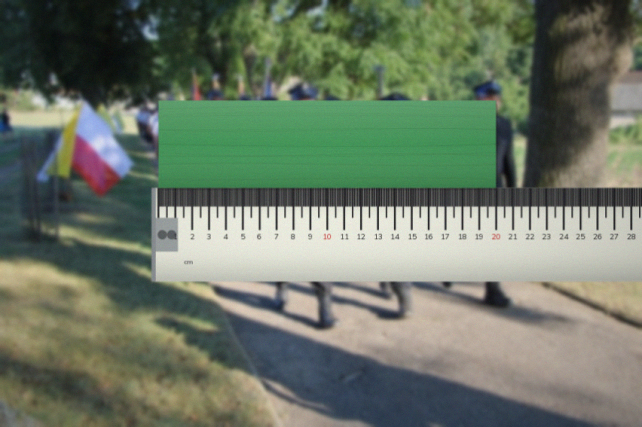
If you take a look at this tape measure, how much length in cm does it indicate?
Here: 20 cm
